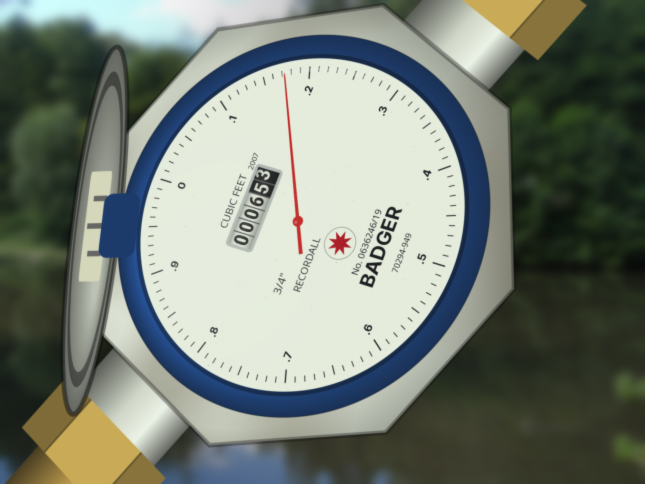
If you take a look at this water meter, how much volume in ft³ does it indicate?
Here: 653.17 ft³
